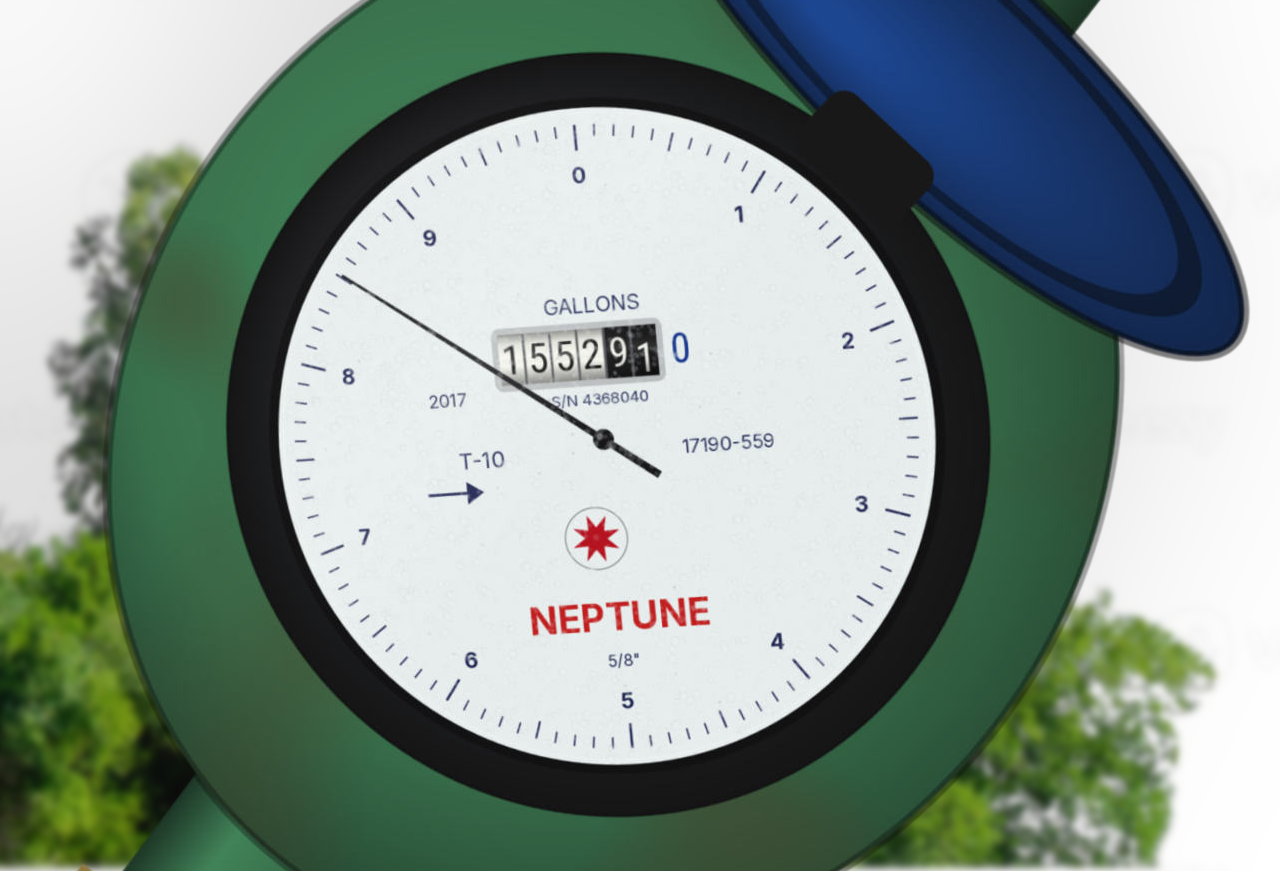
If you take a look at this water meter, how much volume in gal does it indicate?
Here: 1552908.5 gal
